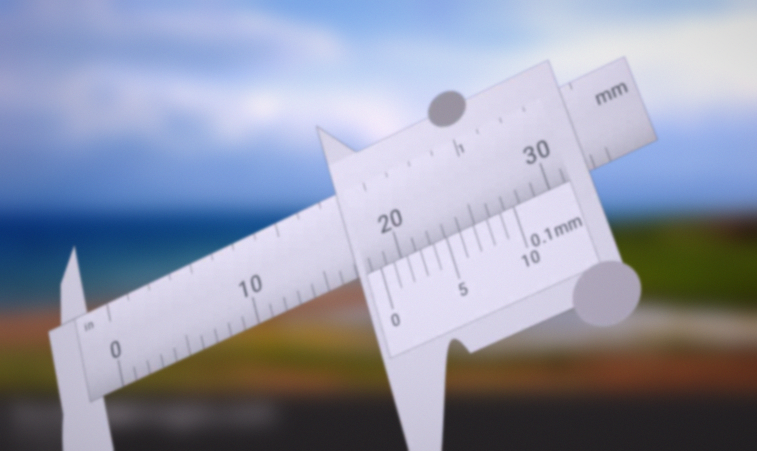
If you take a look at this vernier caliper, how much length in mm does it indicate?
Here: 18.6 mm
